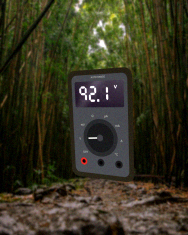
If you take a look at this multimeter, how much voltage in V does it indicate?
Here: 92.1 V
